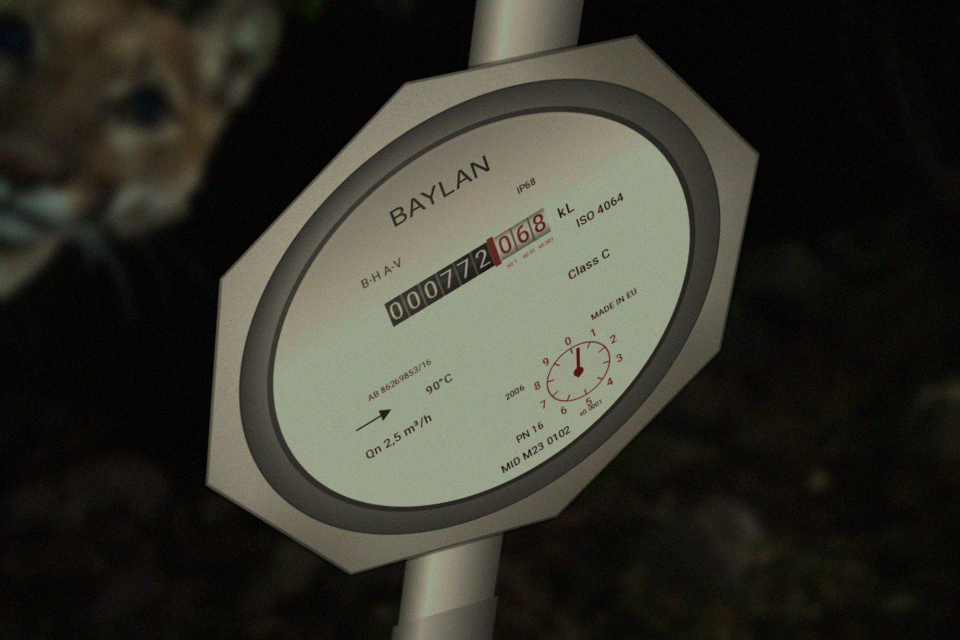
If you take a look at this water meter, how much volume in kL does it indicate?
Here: 772.0680 kL
